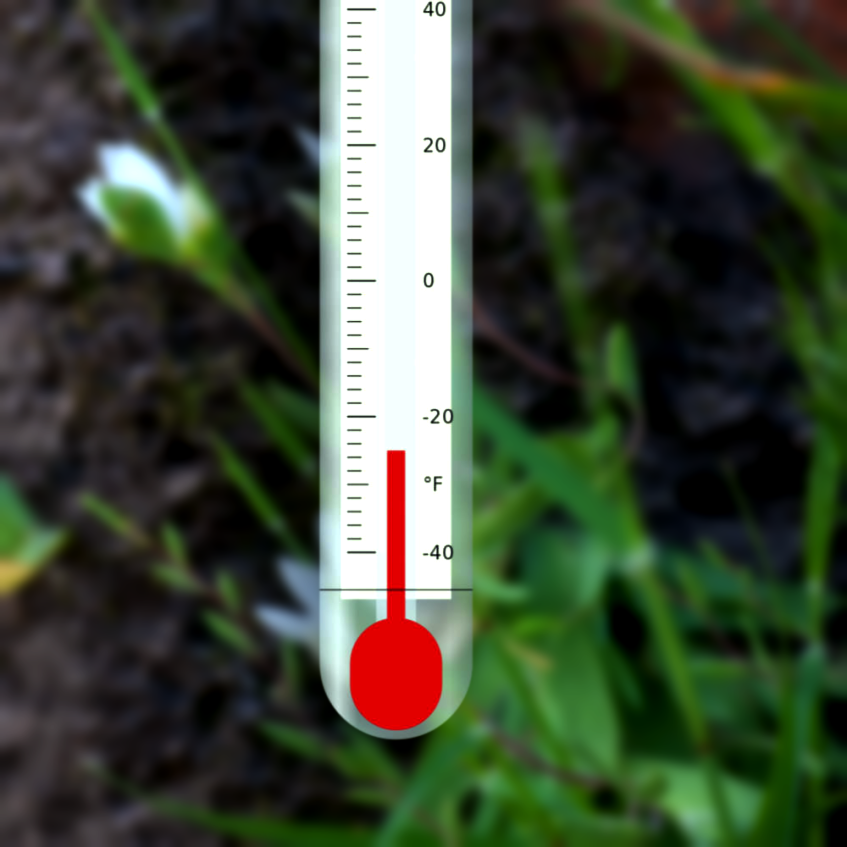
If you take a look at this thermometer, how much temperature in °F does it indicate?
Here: -25 °F
